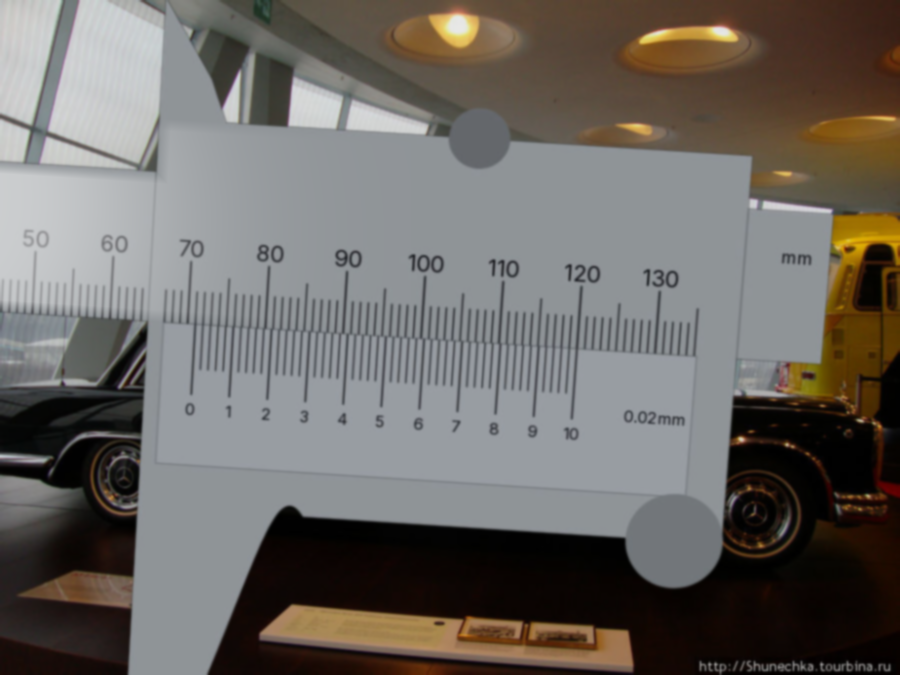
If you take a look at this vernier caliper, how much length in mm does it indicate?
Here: 71.0 mm
